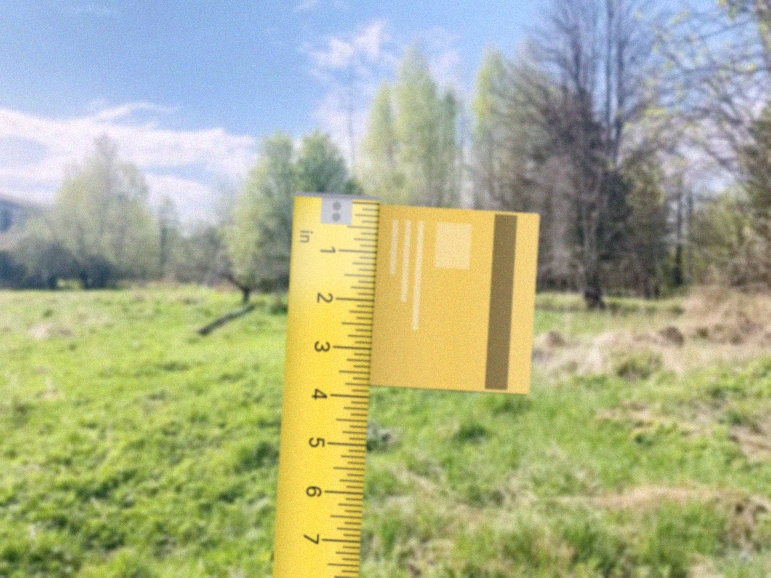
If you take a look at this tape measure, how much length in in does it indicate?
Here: 3.75 in
